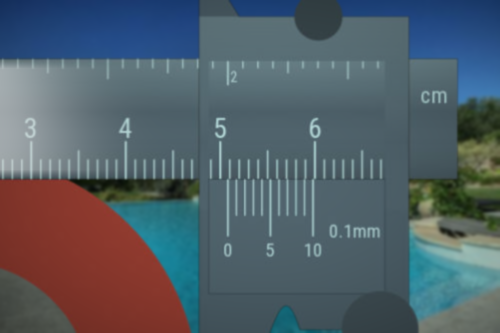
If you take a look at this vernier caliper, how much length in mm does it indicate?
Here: 50.8 mm
